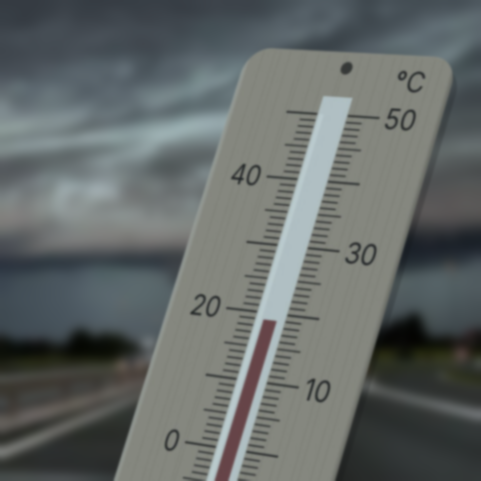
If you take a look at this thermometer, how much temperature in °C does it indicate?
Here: 19 °C
